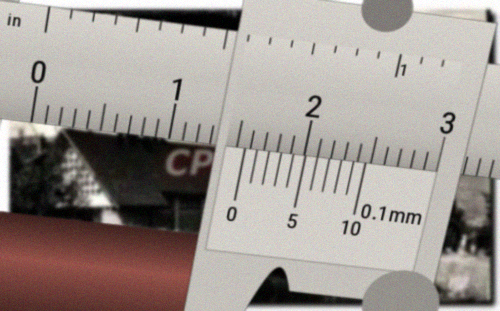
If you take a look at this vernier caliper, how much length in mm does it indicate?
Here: 15.6 mm
